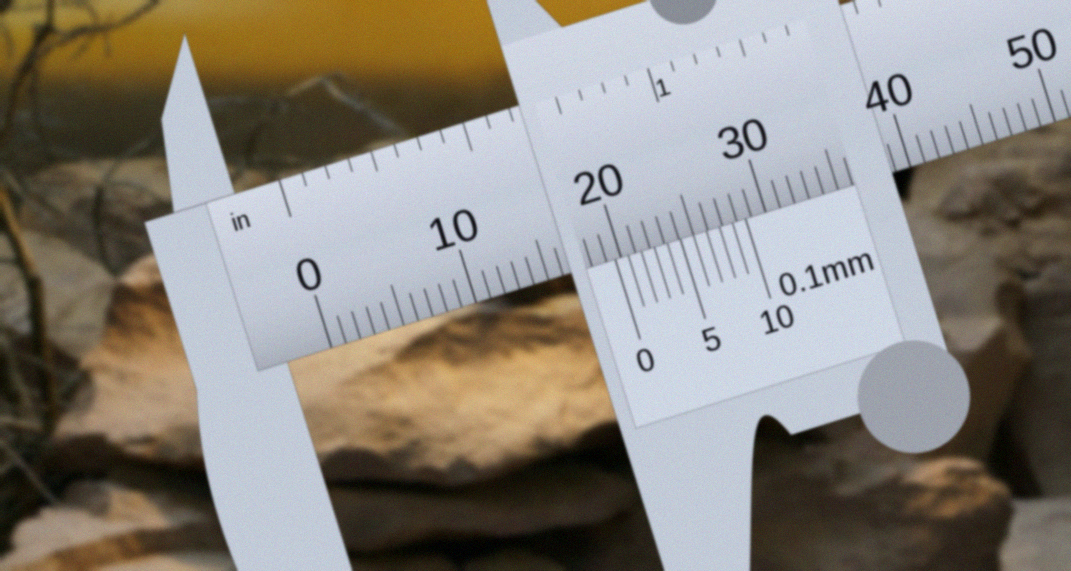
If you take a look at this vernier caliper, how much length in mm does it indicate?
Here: 19.6 mm
